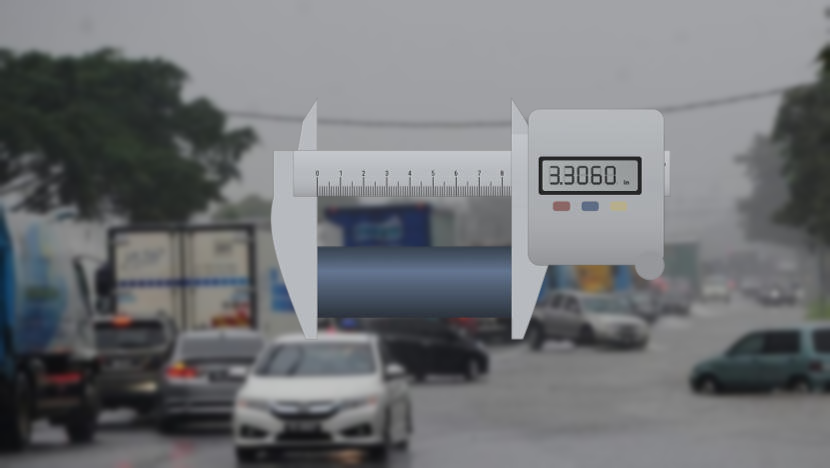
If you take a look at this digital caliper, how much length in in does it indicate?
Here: 3.3060 in
